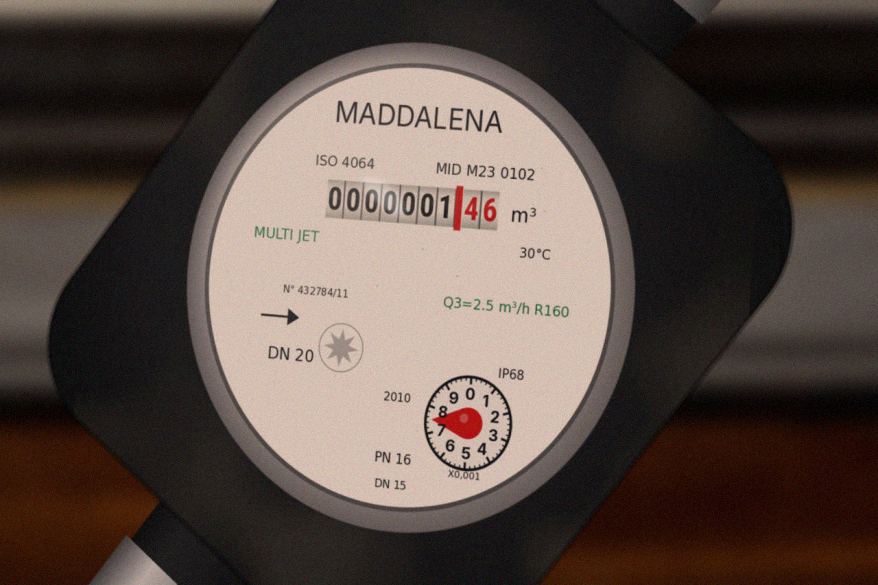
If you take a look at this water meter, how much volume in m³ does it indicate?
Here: 1.467 m³
